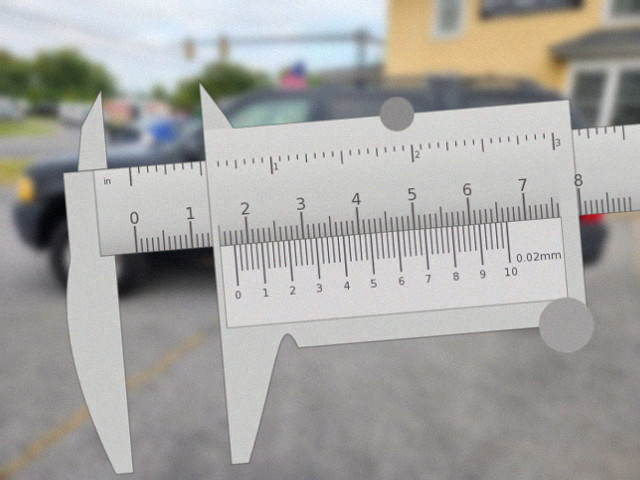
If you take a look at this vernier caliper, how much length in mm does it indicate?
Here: 17.6 mm
